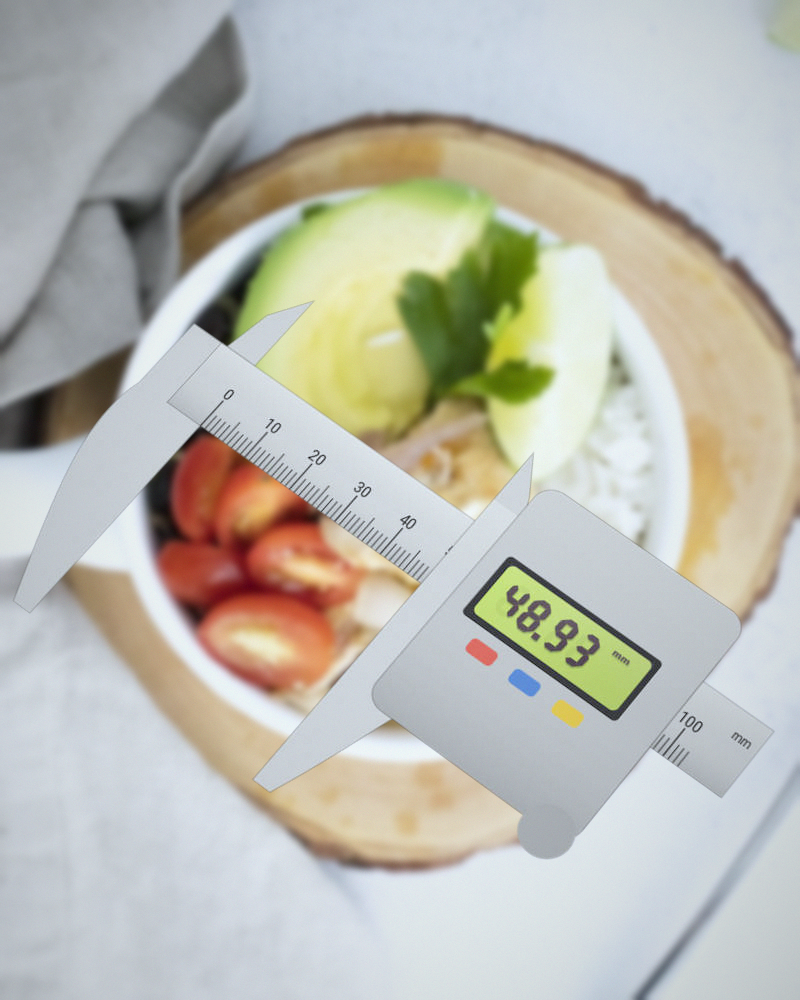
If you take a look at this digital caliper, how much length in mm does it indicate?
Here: 48.93 mm
